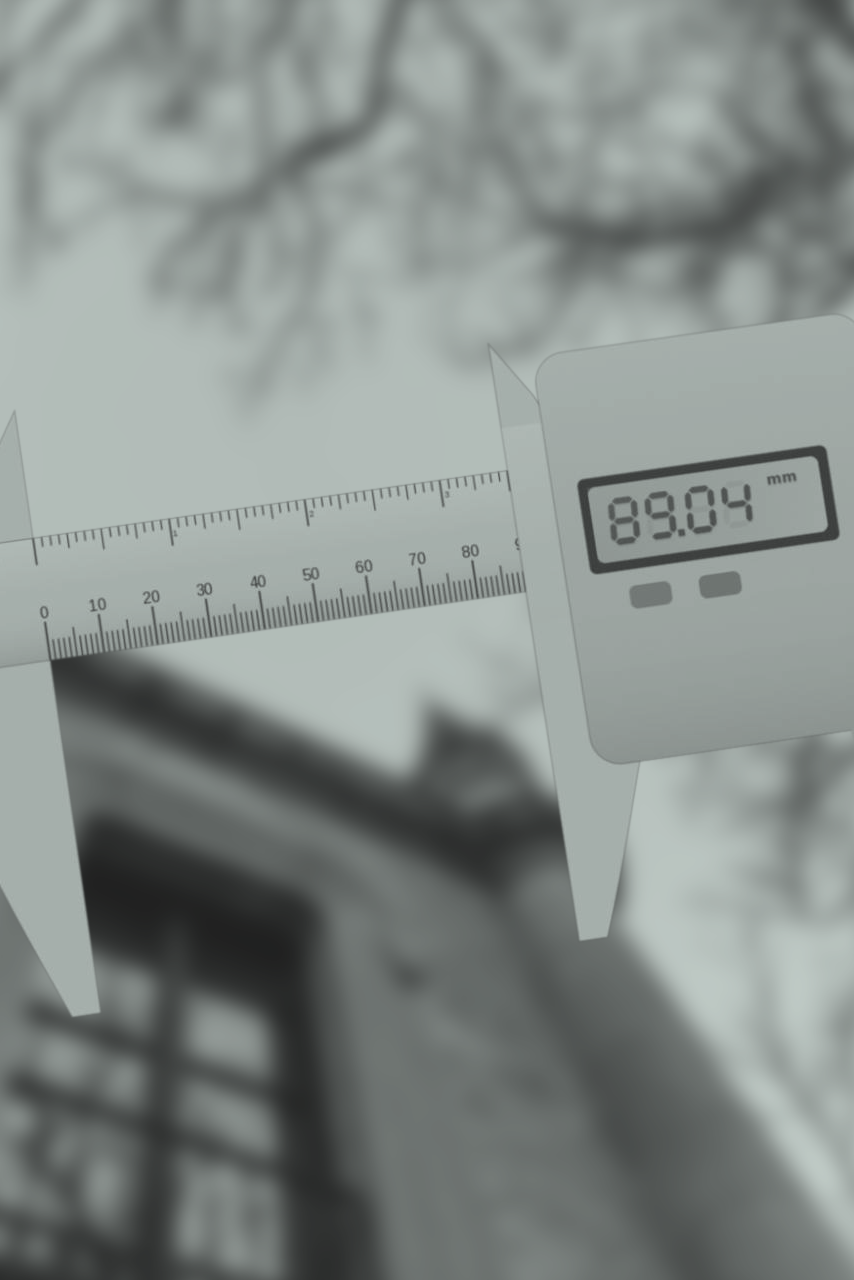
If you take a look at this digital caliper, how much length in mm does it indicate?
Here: 89.04 mm
